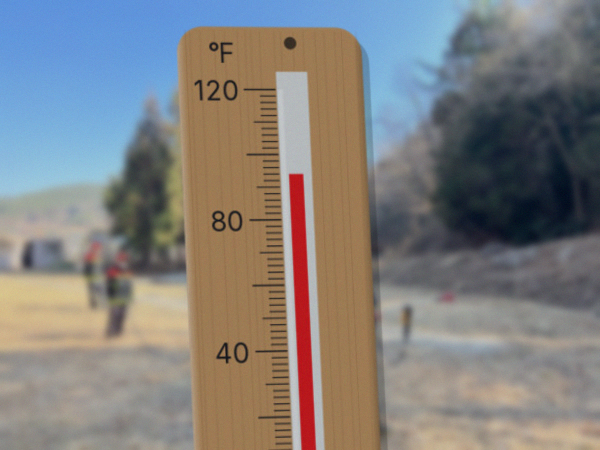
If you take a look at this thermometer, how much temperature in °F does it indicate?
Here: 94 °F
